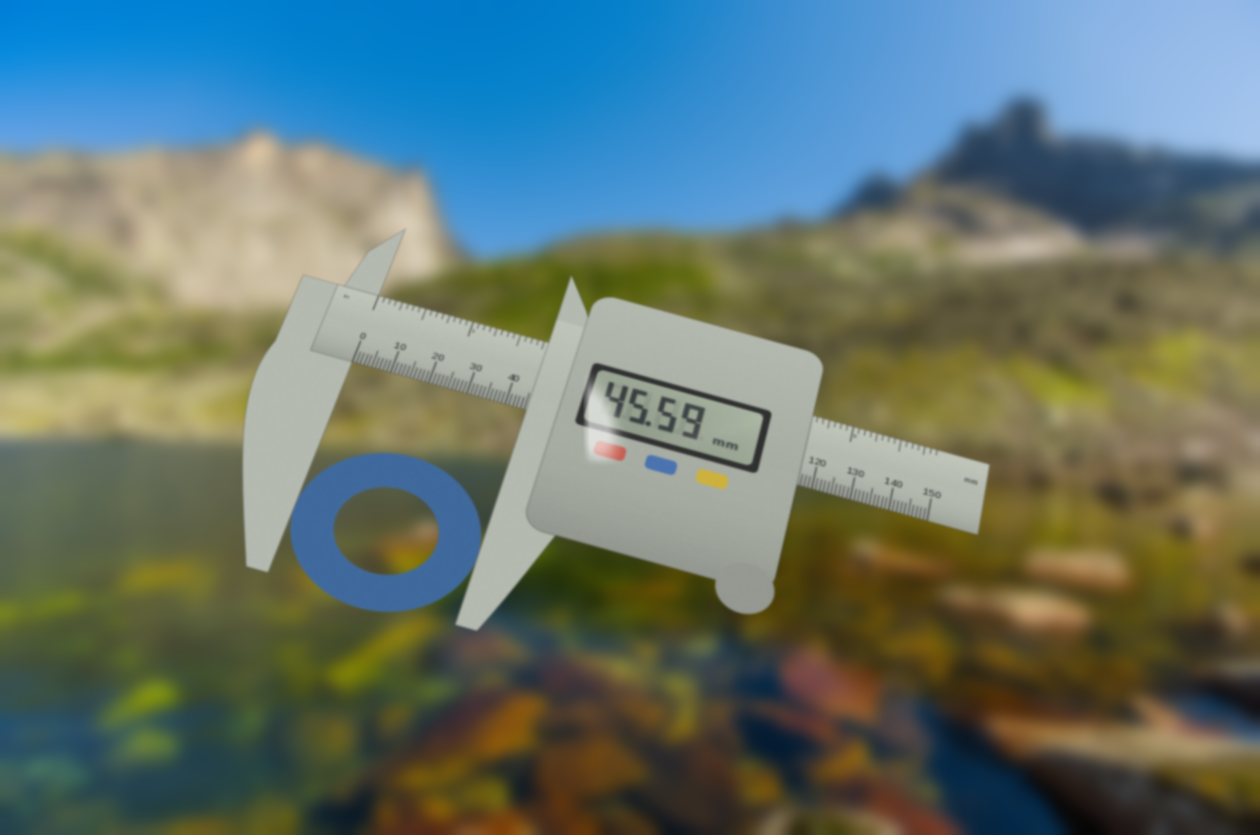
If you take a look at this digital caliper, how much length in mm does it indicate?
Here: 45.59 mm
